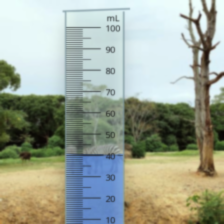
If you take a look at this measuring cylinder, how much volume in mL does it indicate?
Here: 40 mL
